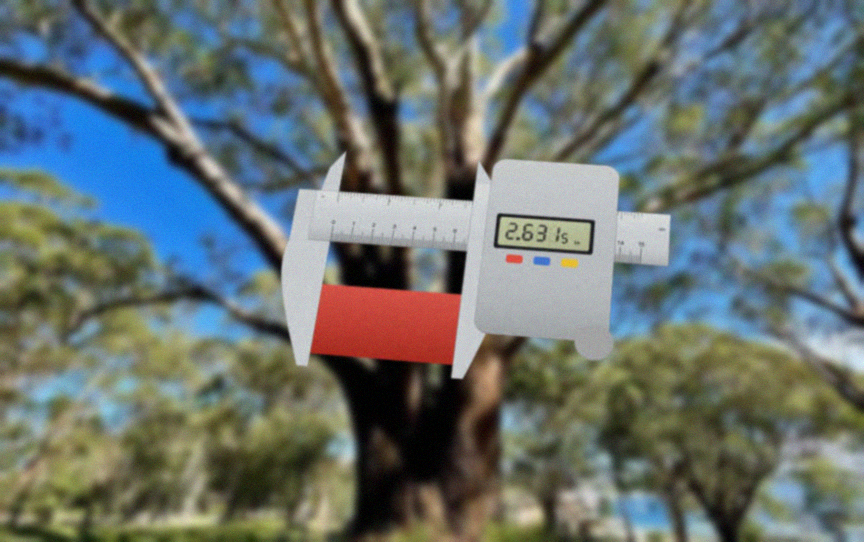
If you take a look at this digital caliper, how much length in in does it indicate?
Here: 2.6315 in
